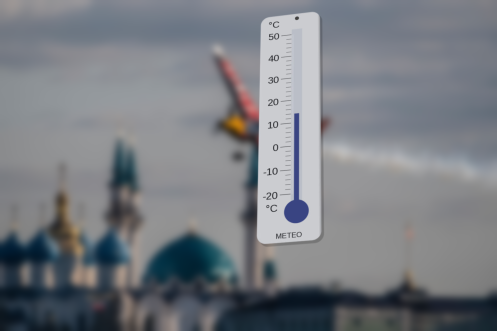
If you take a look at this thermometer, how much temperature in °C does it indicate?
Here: 14 °C
